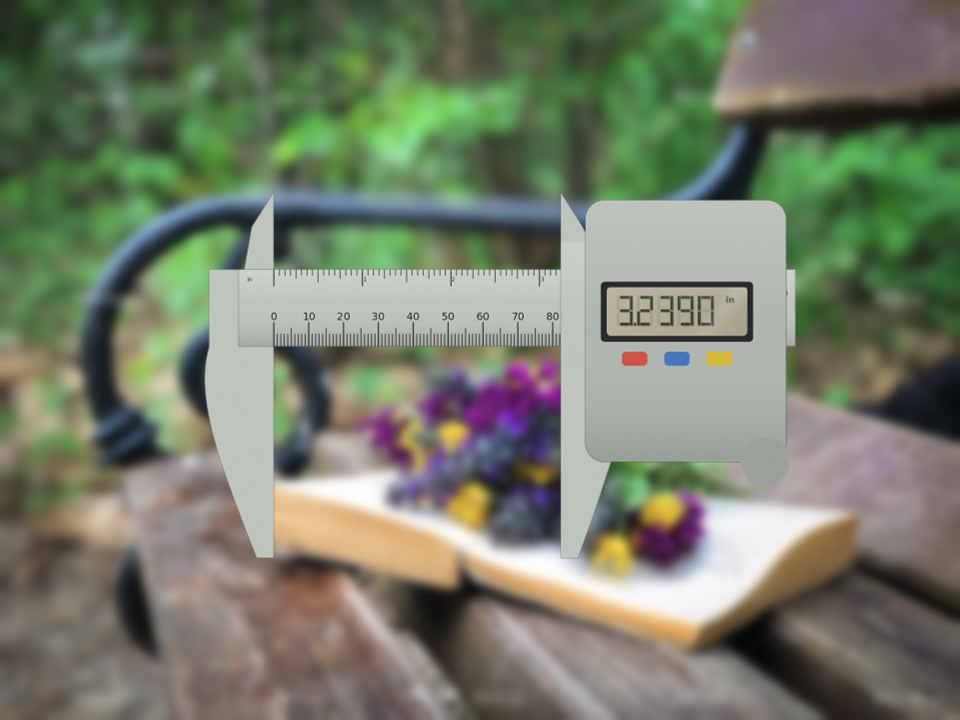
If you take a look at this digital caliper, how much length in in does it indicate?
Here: 3.2390 in
